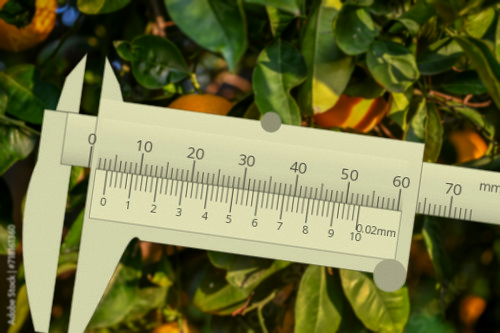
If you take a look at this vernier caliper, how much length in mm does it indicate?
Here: 3.6 mm
